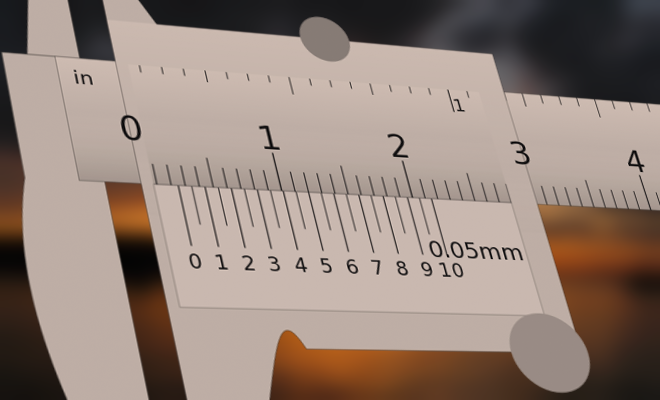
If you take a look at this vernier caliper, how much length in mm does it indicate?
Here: 2.5 mm
